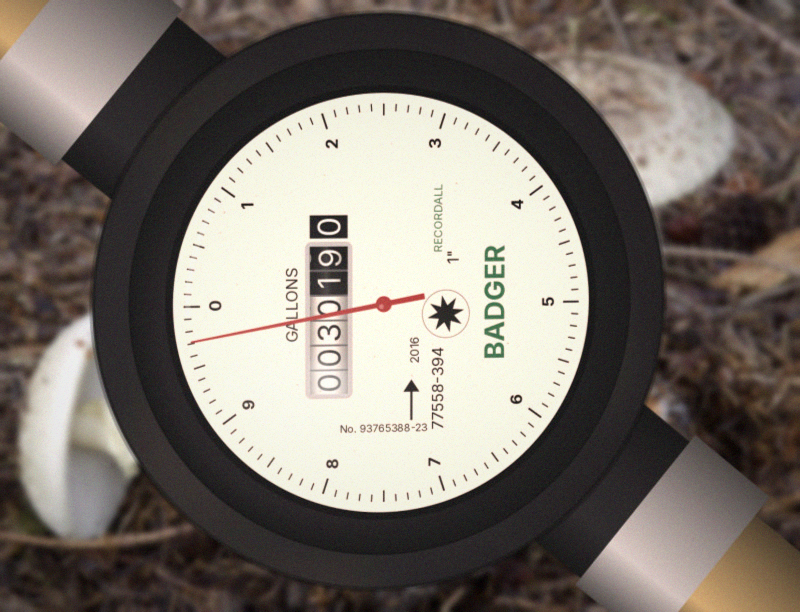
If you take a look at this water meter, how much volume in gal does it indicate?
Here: 30189.7 gal
